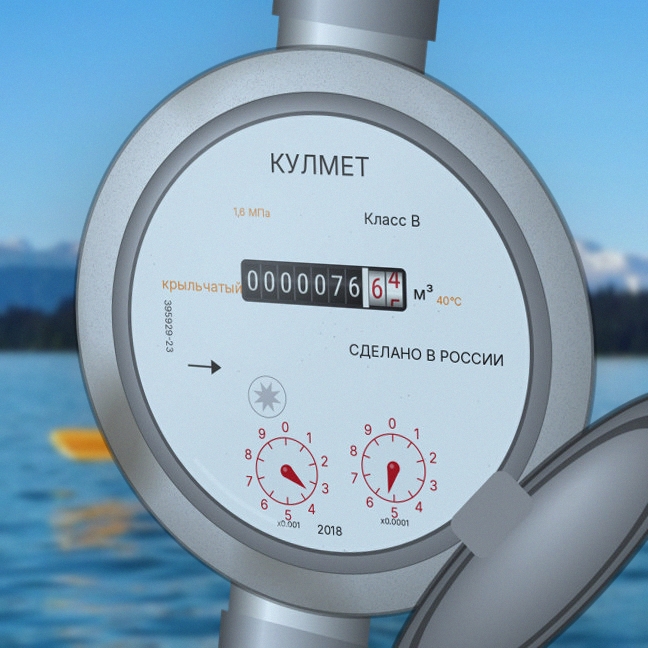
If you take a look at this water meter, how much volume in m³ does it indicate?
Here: 76.6435 m³
